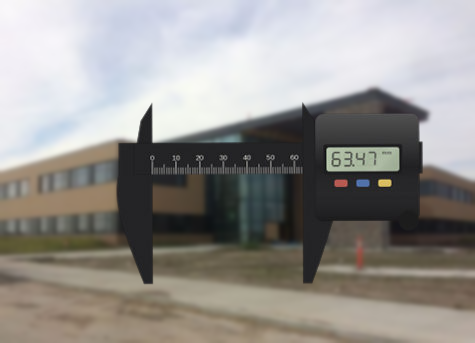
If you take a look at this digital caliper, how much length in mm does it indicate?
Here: 63.47 mm
